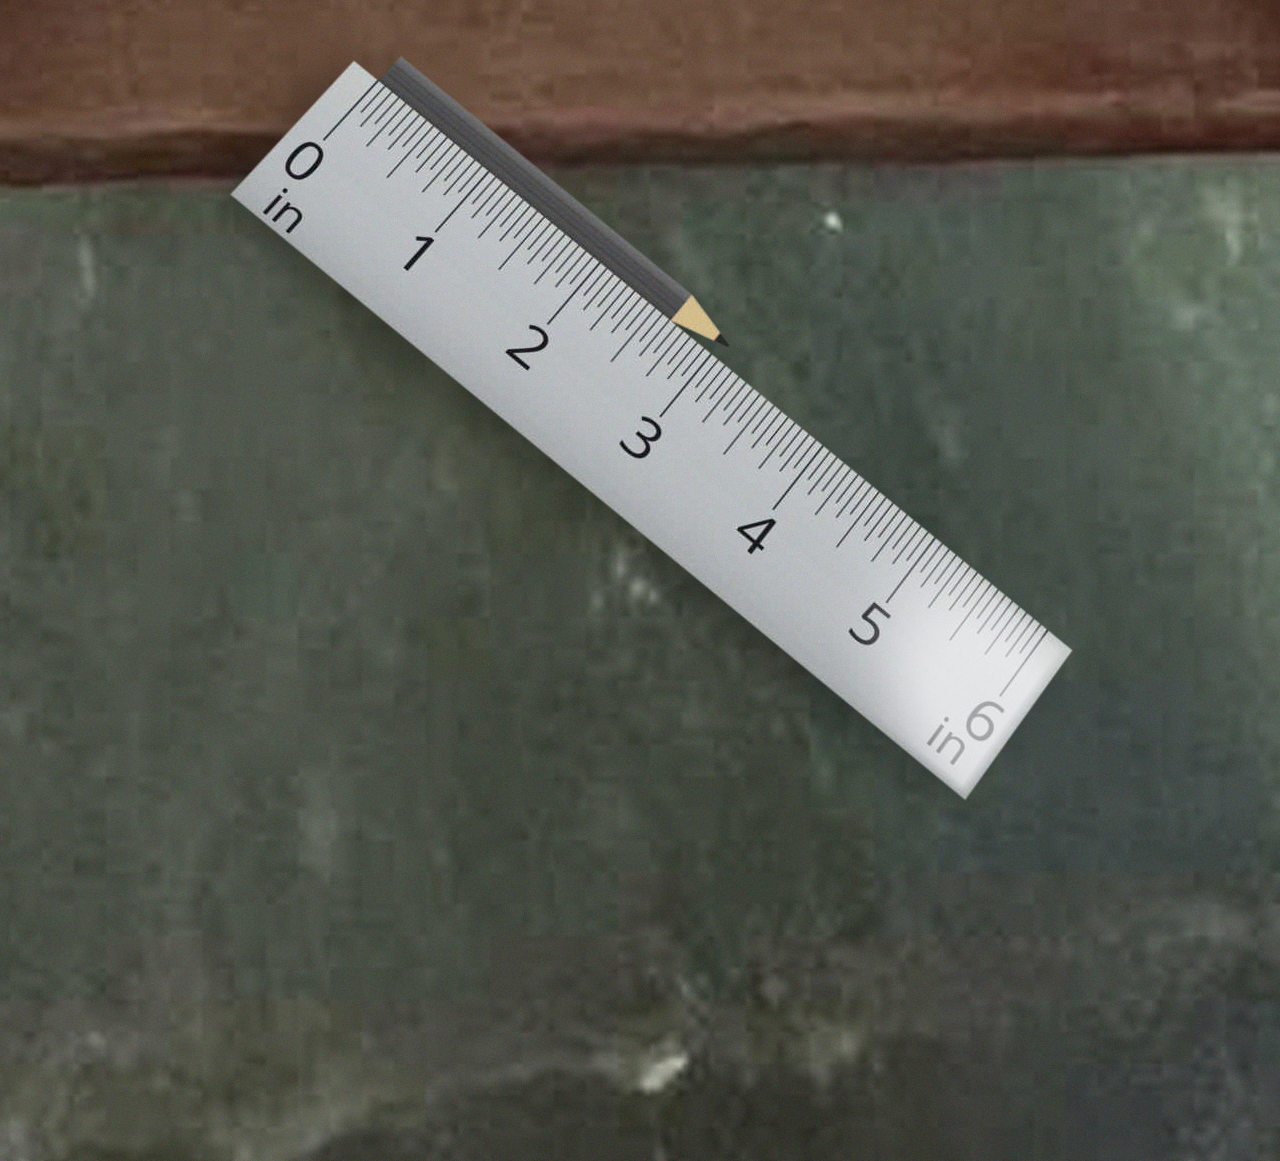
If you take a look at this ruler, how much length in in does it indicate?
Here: 3.0625 in
